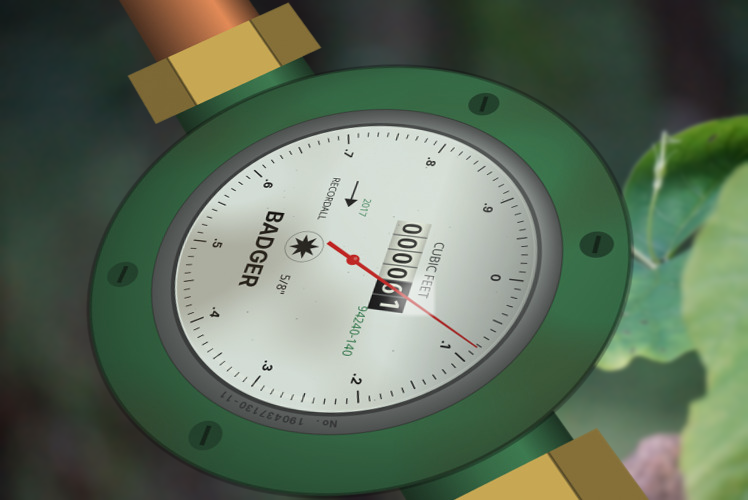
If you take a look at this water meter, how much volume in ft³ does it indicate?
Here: 61.08 ft³
